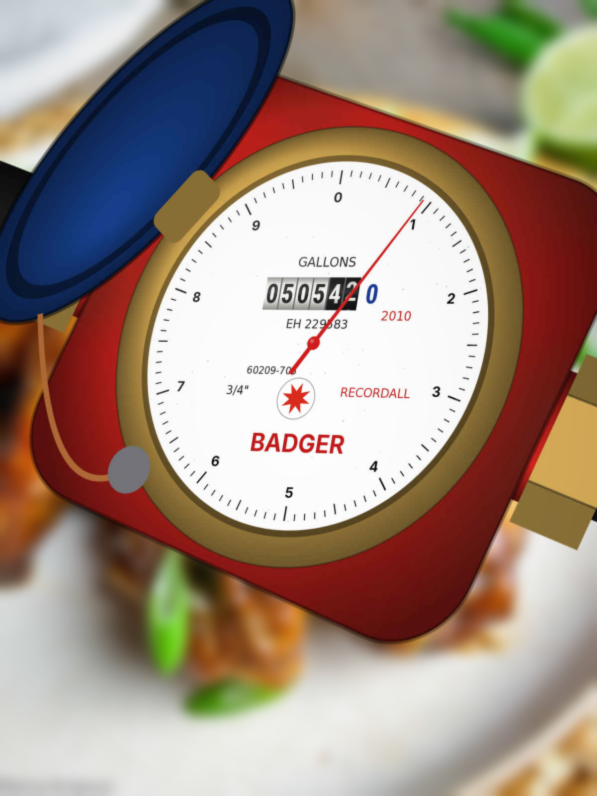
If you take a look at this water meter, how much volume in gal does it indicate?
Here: 505420.9 gal
